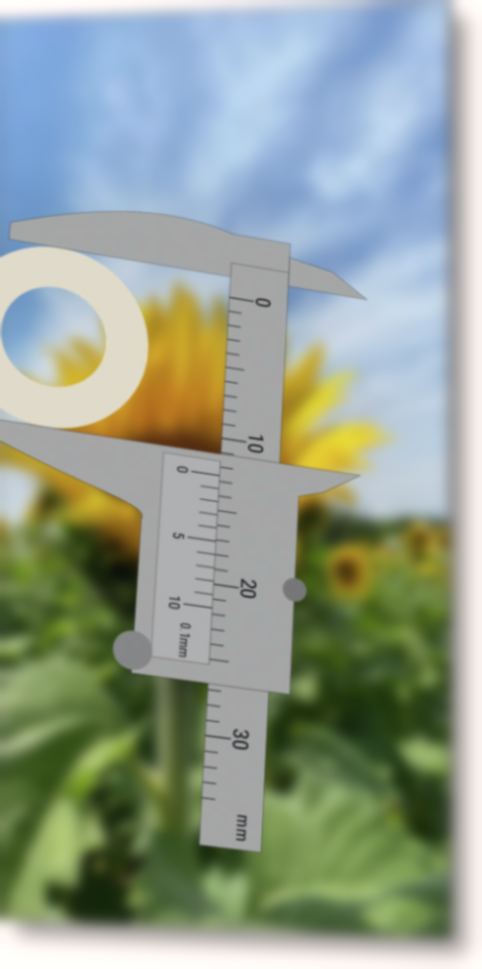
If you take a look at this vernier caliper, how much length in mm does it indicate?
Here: 12.6 mm
